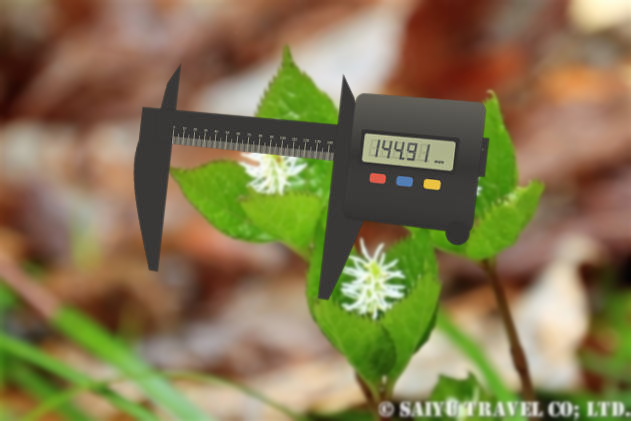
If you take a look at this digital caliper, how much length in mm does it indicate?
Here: 144.91 mm
